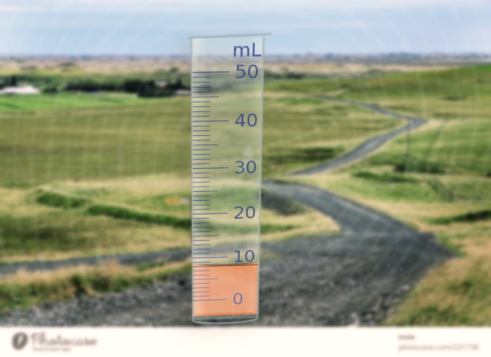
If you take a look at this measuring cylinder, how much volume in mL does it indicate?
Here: 8 mL
